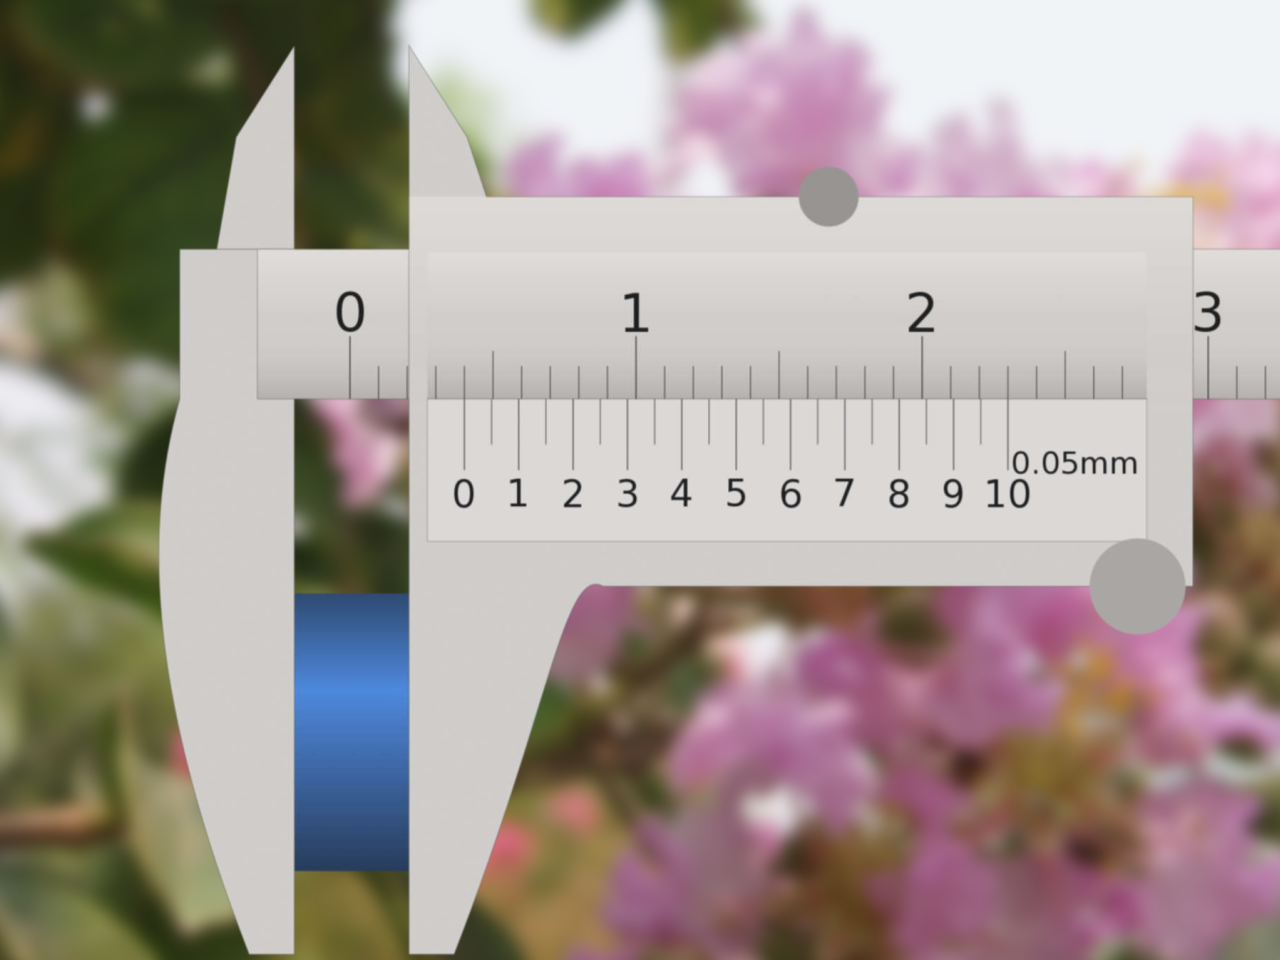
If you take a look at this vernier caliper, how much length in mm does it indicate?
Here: 4.00 mm
